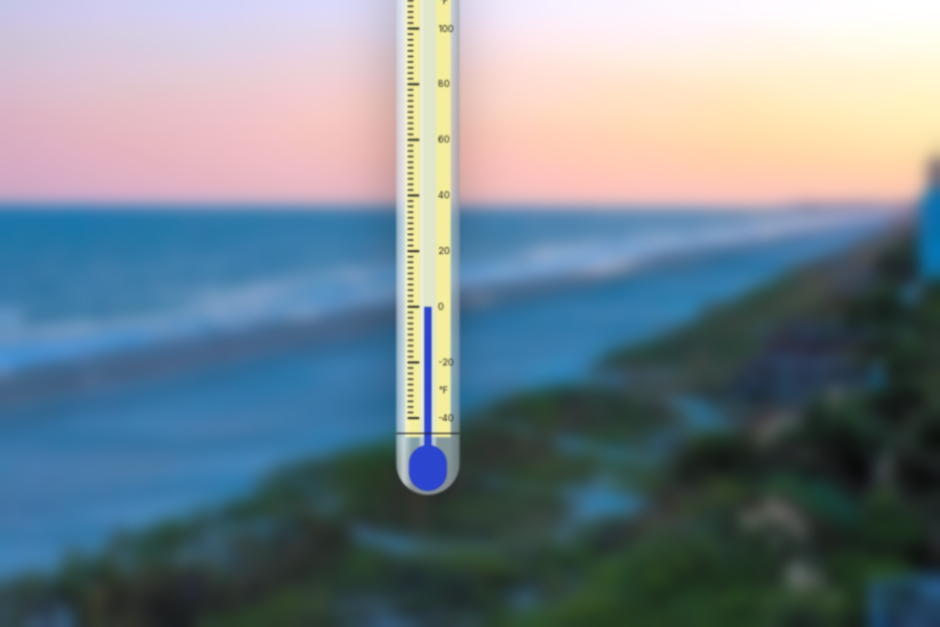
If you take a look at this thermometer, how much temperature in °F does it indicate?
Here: 0 °F
